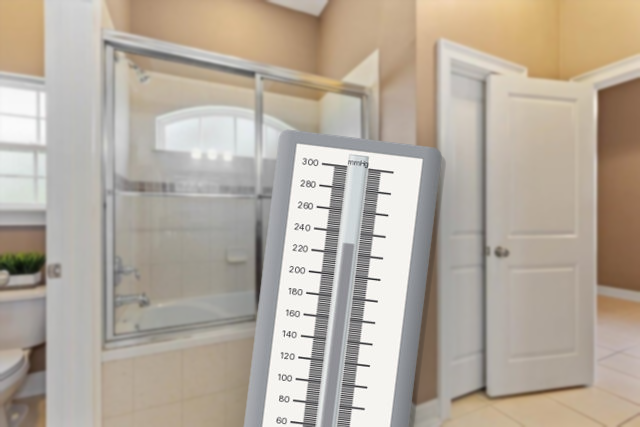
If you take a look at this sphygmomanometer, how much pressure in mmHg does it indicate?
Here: 230 mmHg
